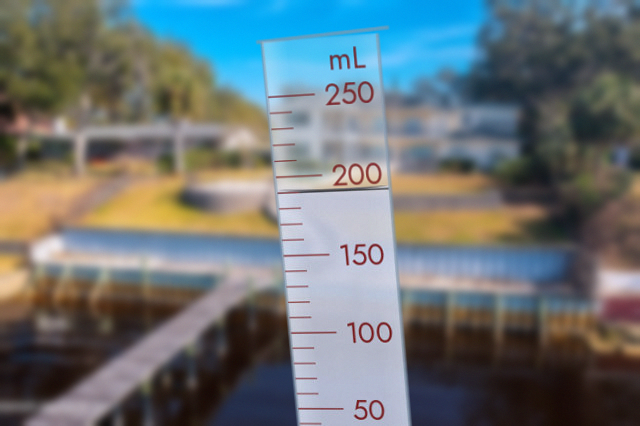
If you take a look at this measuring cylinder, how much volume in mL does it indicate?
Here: 190 mL
